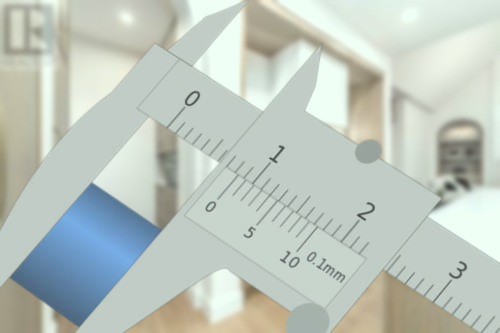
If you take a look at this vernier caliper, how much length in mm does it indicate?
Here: 8.4 mm
